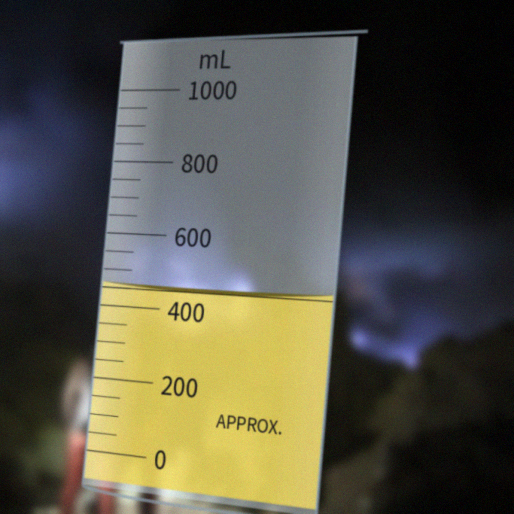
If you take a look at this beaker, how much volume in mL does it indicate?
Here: 450 mL
